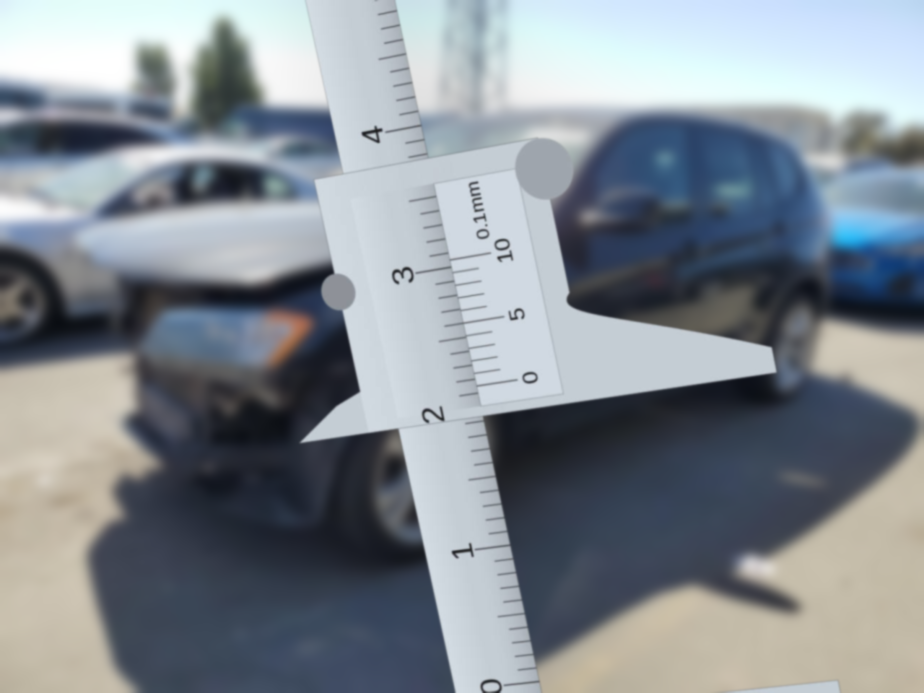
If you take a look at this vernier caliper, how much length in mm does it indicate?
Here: 21.5 mm
